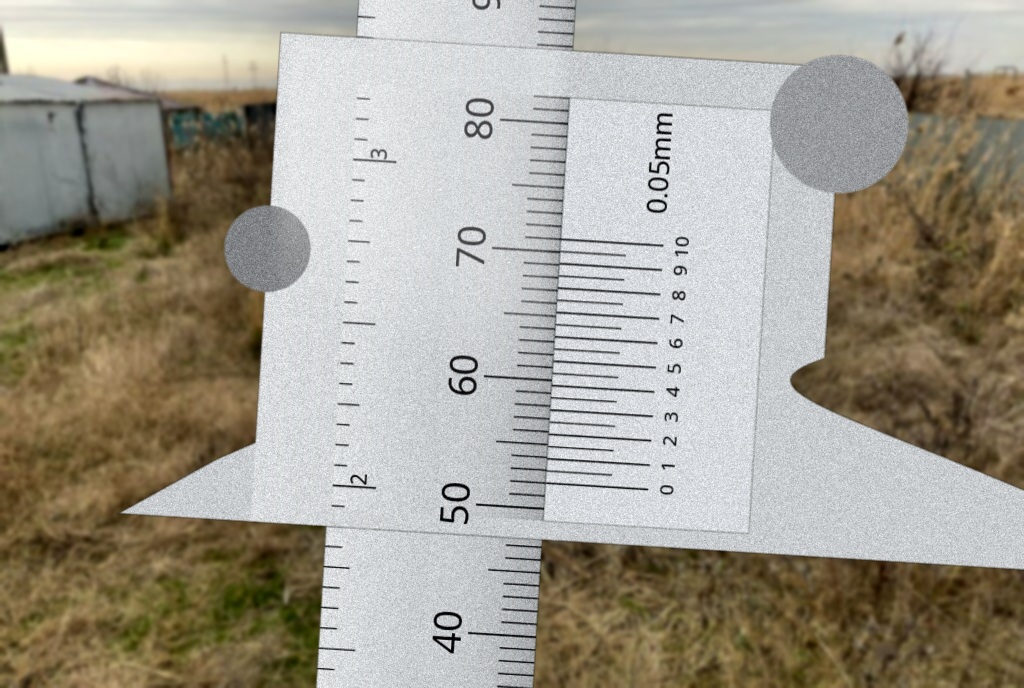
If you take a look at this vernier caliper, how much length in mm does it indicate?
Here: 52.0 mm
